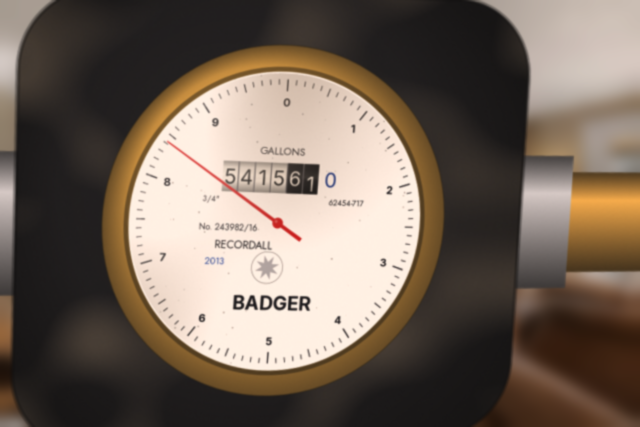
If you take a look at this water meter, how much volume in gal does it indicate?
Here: 5415608.4 gal
